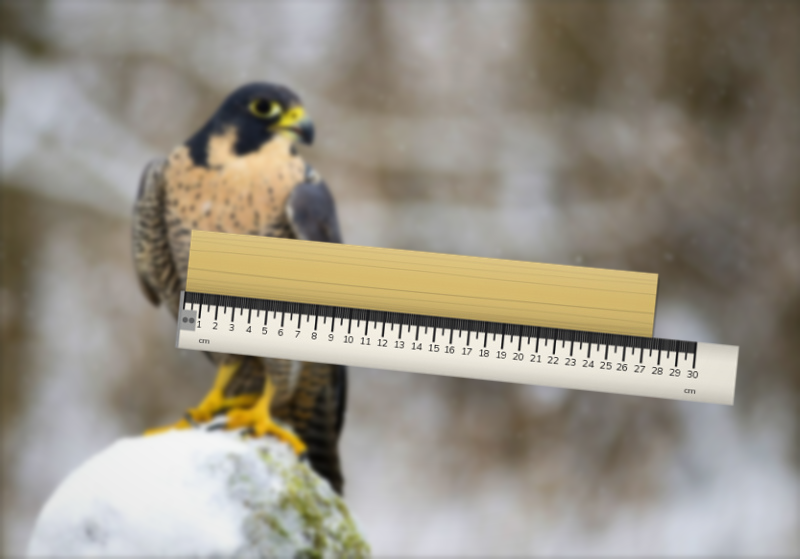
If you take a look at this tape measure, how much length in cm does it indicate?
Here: 27.5 cm
